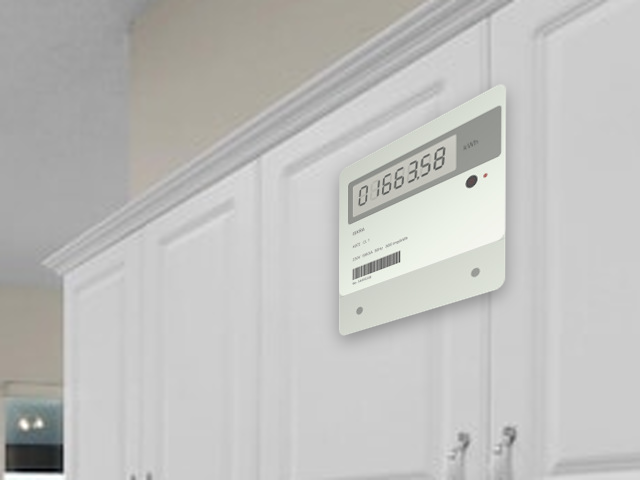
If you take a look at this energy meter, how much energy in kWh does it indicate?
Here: 1663.58 kWh
